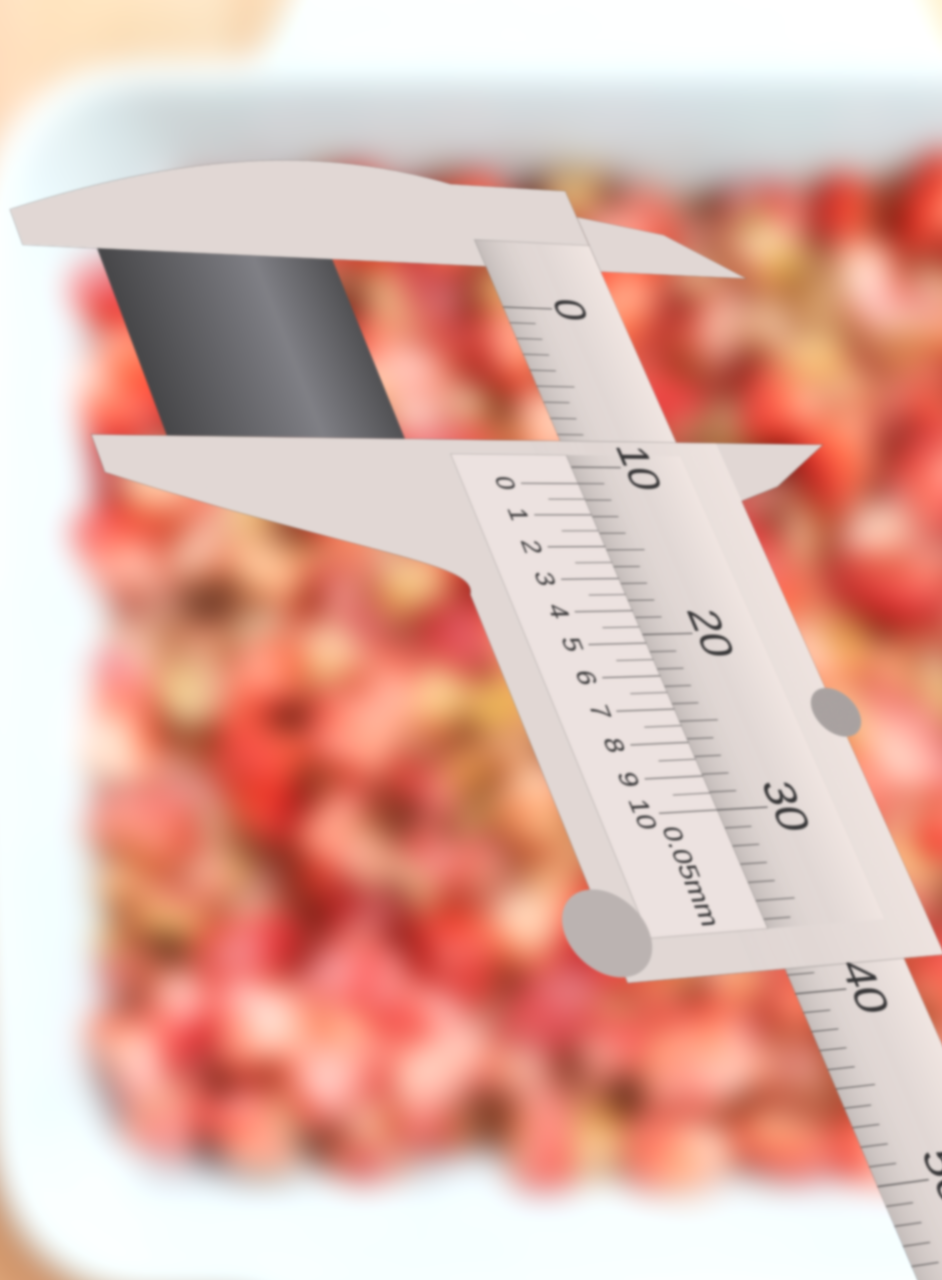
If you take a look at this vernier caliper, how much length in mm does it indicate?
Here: 11.0 mm
